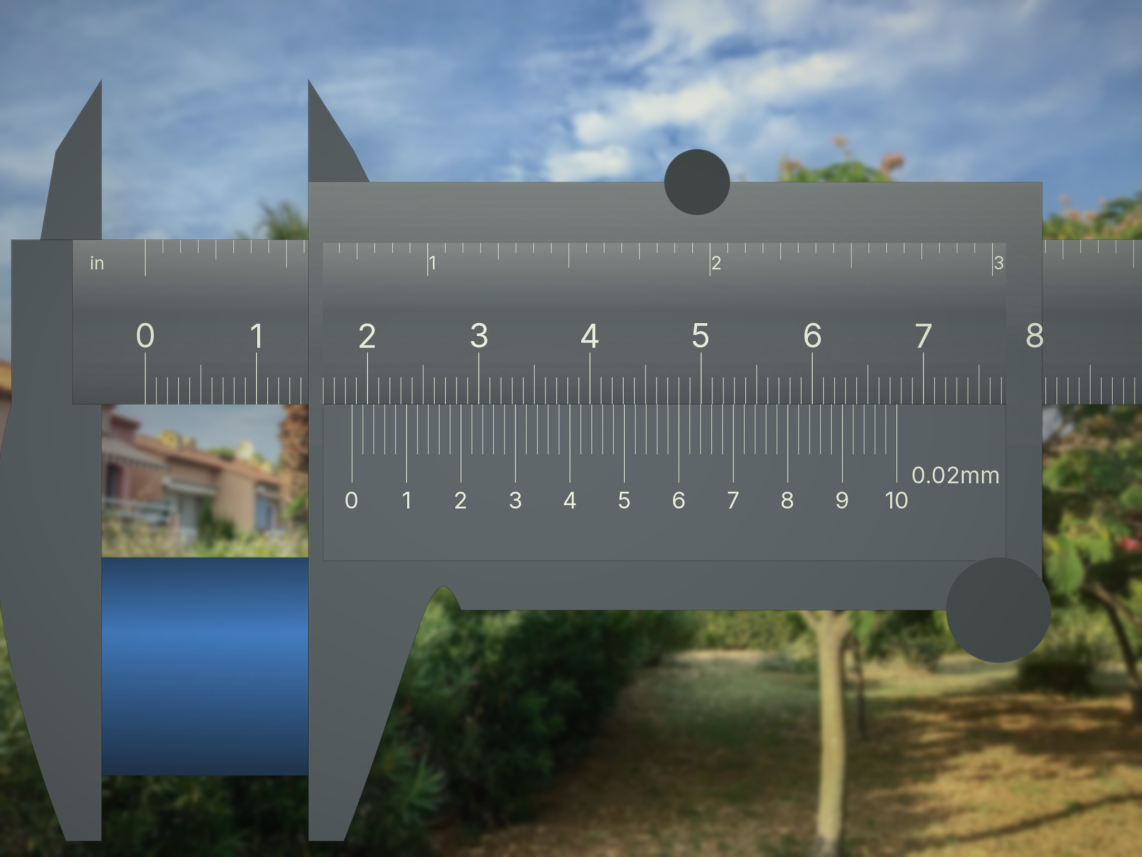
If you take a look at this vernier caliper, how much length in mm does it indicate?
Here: 18.6 mm
